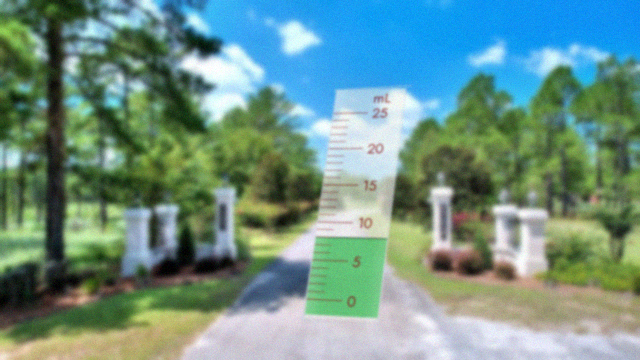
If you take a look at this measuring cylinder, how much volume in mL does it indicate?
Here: 8 mL
